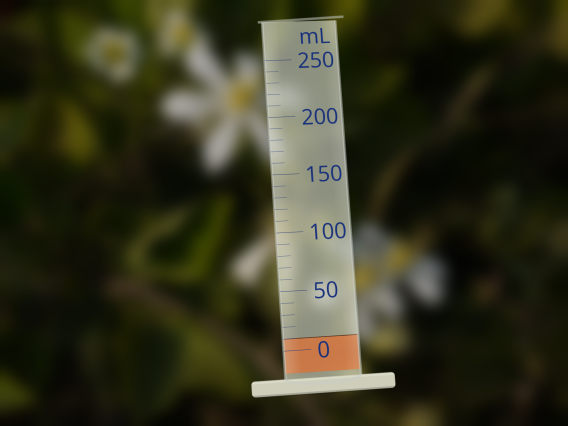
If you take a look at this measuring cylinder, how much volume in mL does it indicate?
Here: 10 mL
